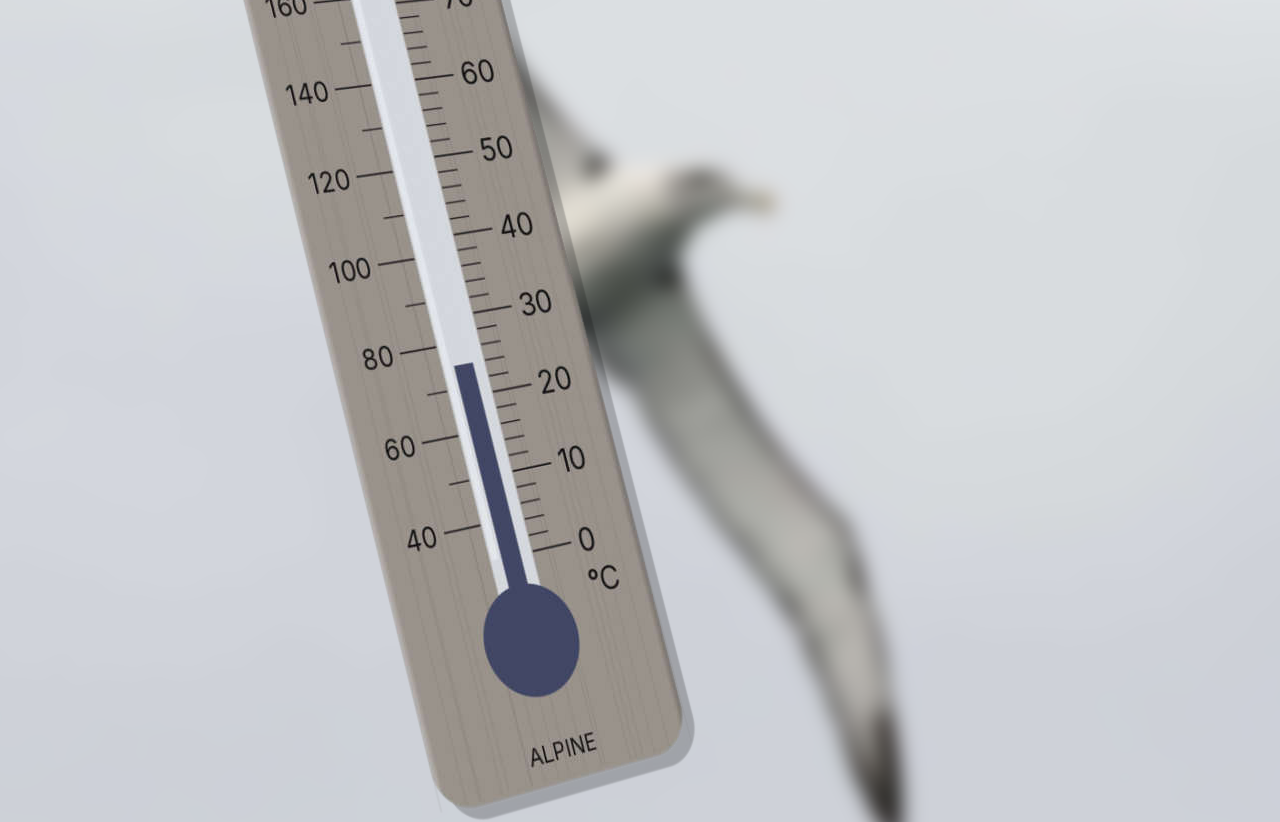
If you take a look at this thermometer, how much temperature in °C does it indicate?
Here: 24 °C
